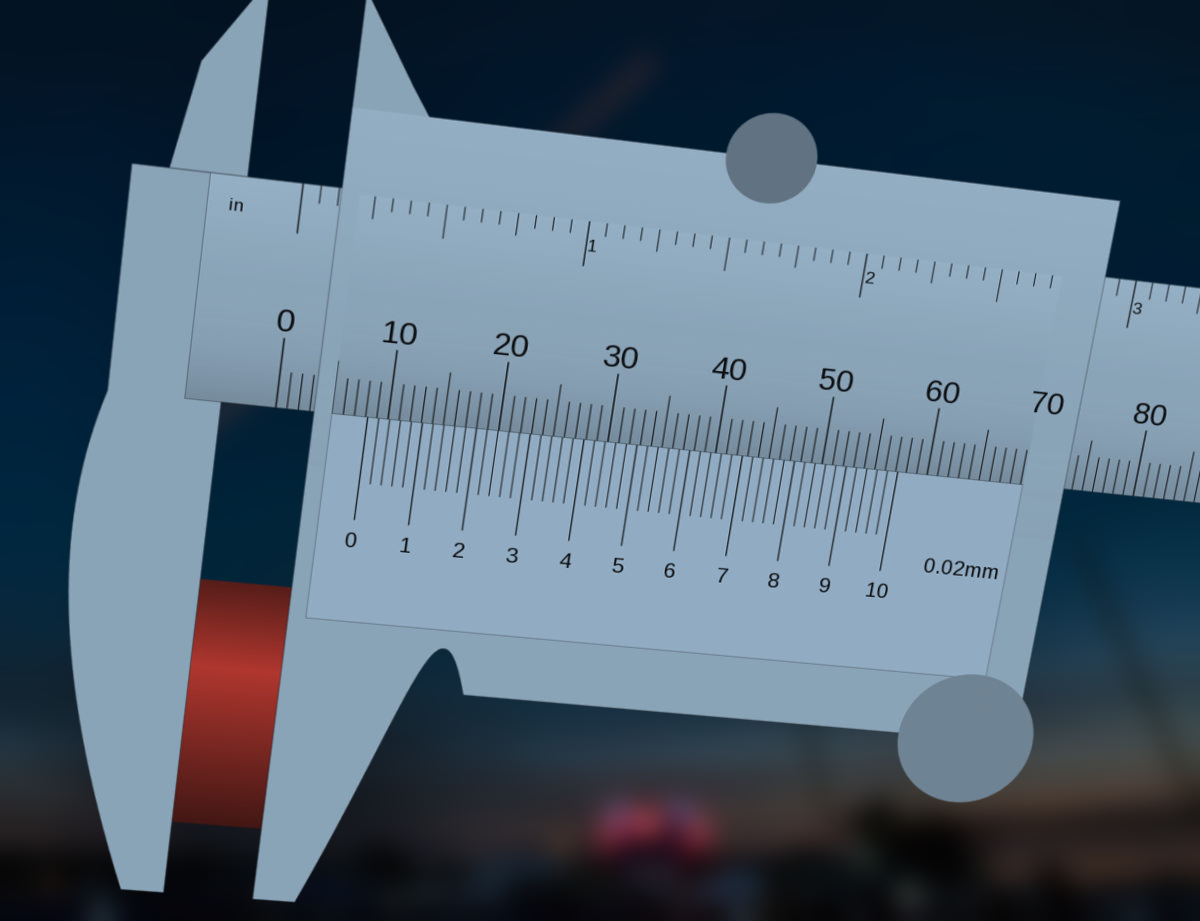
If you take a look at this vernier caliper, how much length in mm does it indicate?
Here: 8.2 mm
